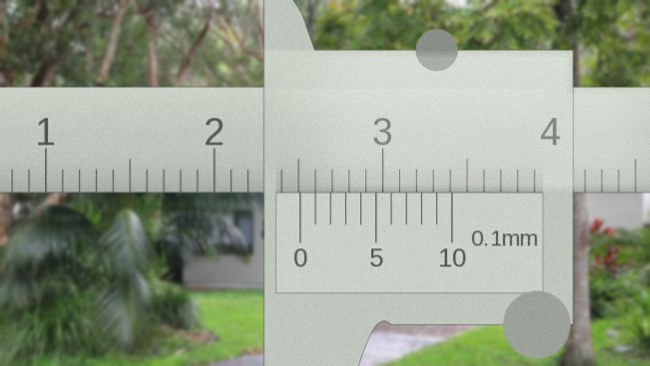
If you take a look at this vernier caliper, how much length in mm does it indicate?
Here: 25.1 mm
